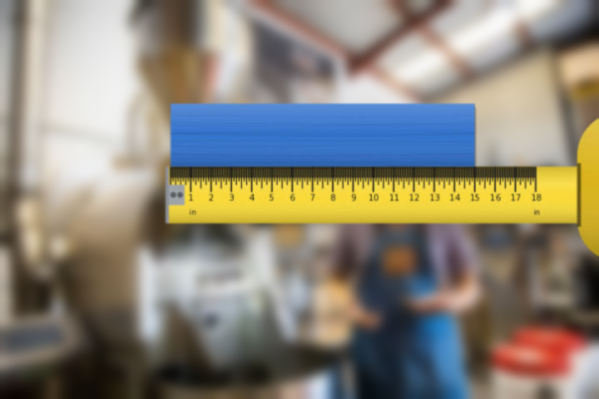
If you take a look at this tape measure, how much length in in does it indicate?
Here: 15 in
